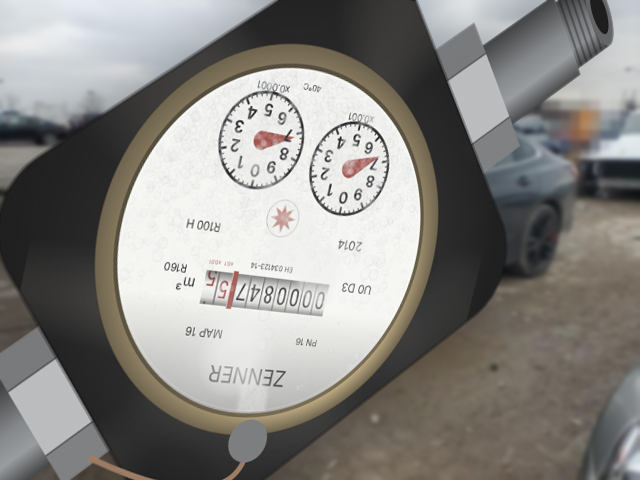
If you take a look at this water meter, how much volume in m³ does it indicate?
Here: 847.5467 m³
